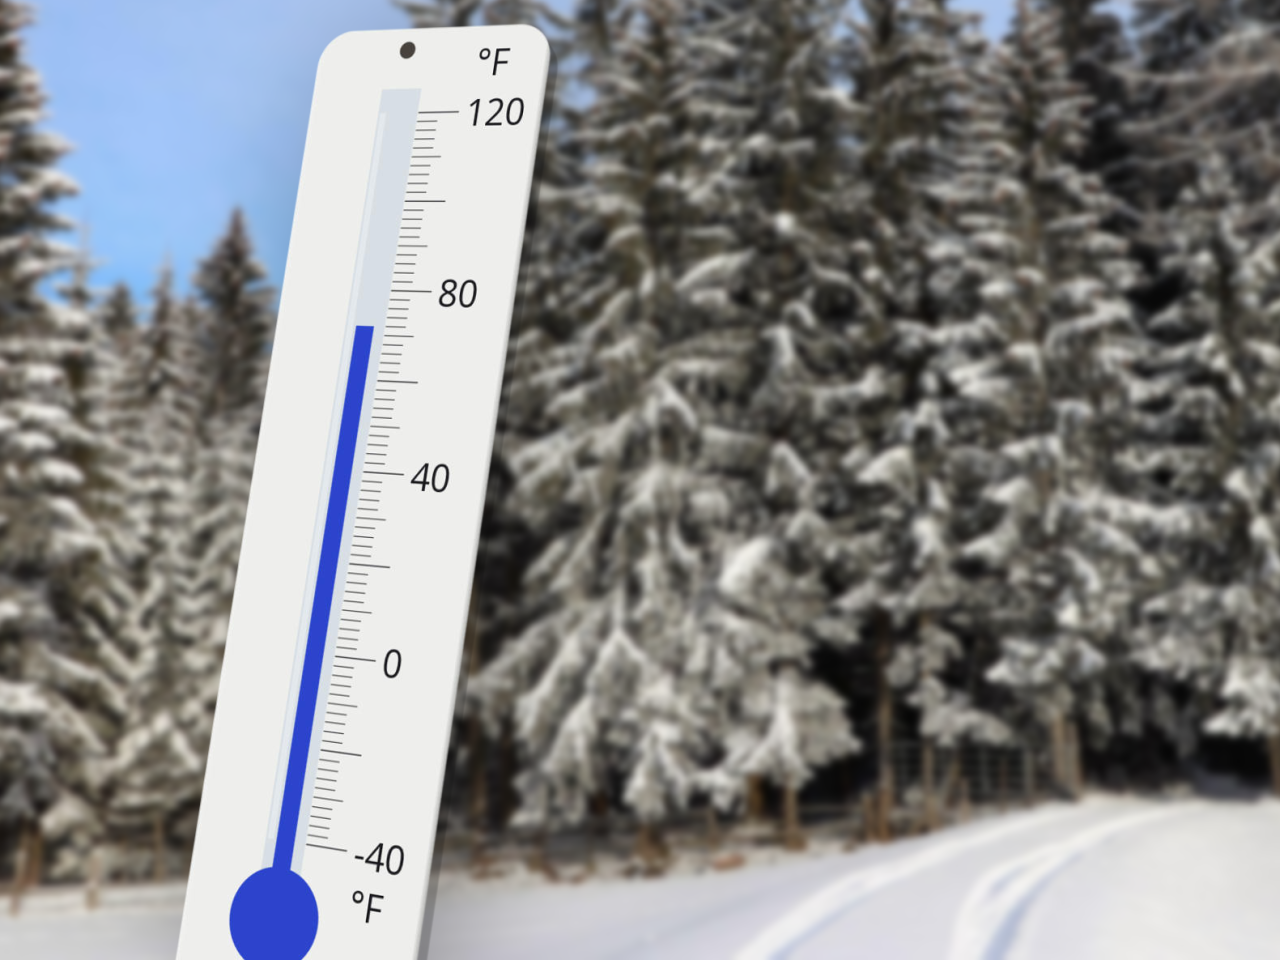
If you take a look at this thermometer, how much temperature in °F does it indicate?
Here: 72 °F
